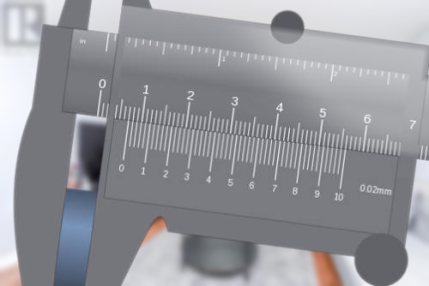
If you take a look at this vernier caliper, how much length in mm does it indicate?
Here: 7.0 mm
